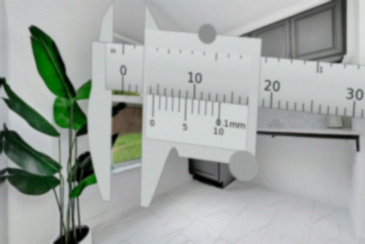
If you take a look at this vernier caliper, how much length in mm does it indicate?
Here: 4.4 mm
